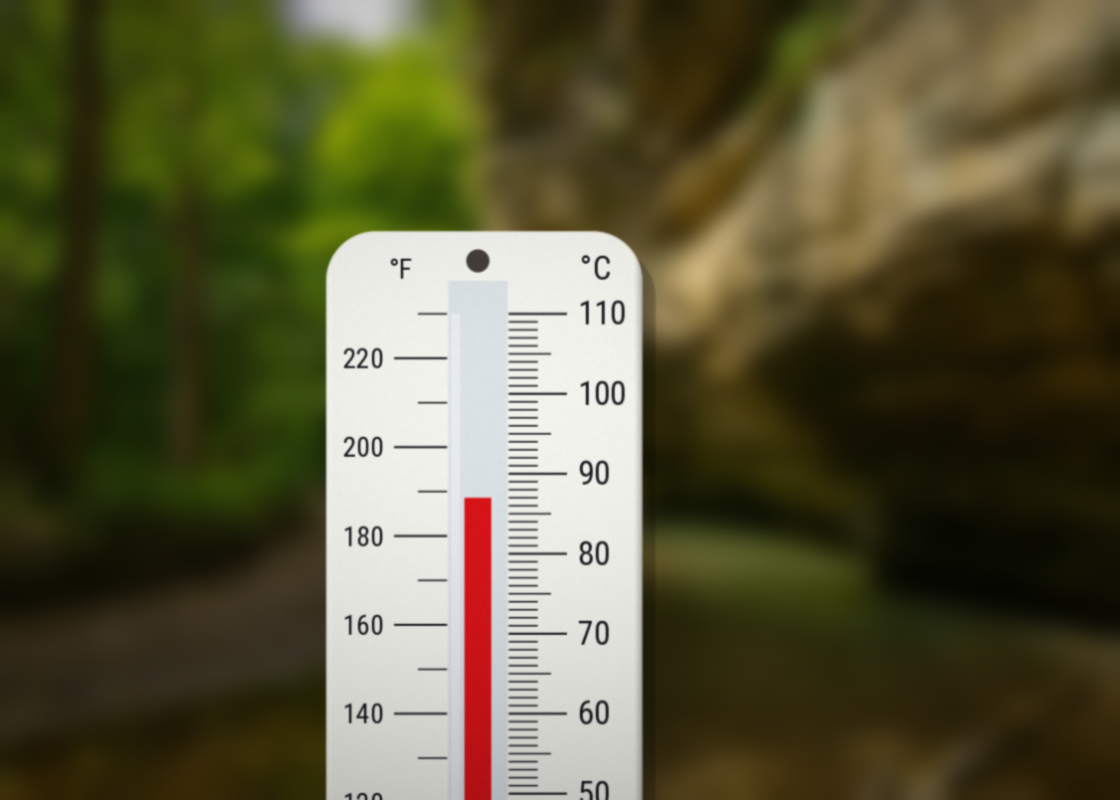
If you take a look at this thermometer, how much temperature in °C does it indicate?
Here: 87 °C
